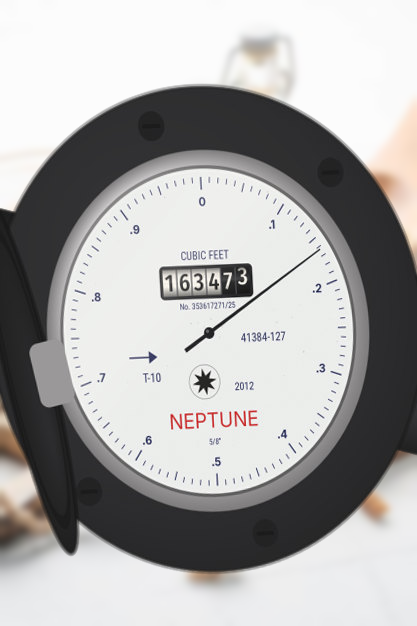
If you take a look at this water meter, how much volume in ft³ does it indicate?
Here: 163473.16 ft³
